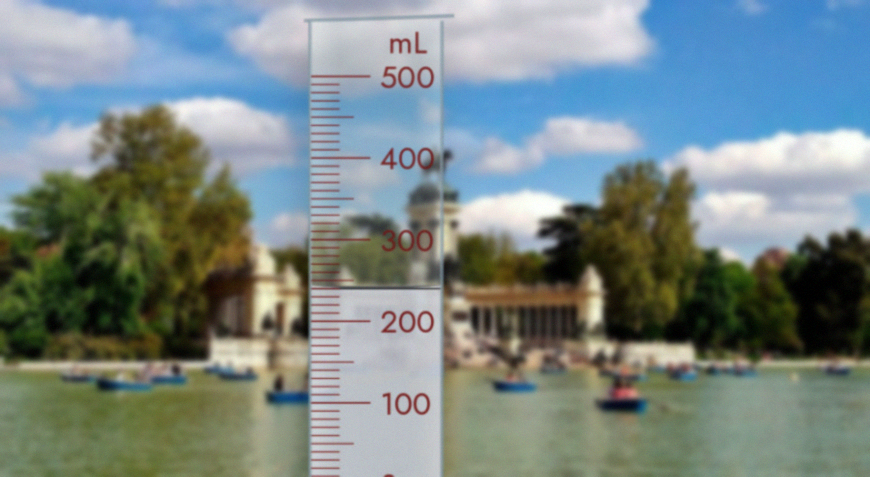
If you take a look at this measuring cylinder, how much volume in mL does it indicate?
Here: 240 mL
